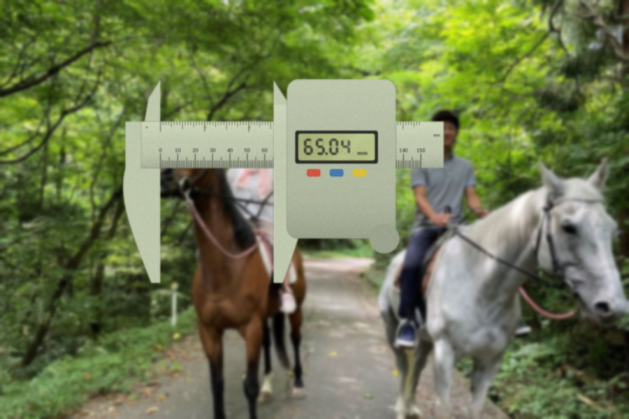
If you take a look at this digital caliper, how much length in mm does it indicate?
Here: 65.04 mm
